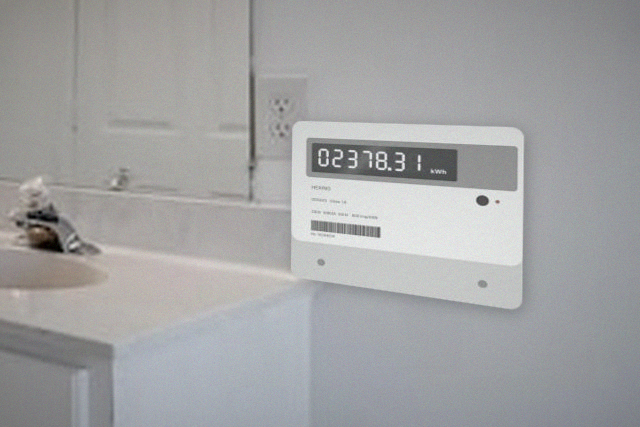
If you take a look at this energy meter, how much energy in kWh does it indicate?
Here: 2378.31 kWh
